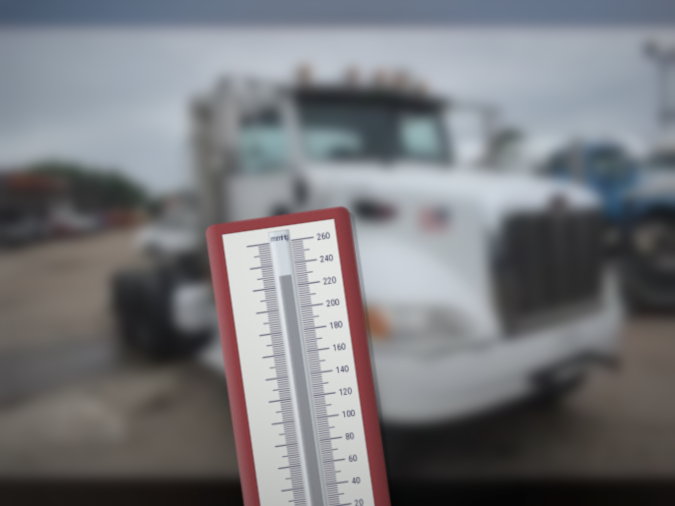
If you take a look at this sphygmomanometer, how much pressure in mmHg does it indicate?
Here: 230 mmHg
